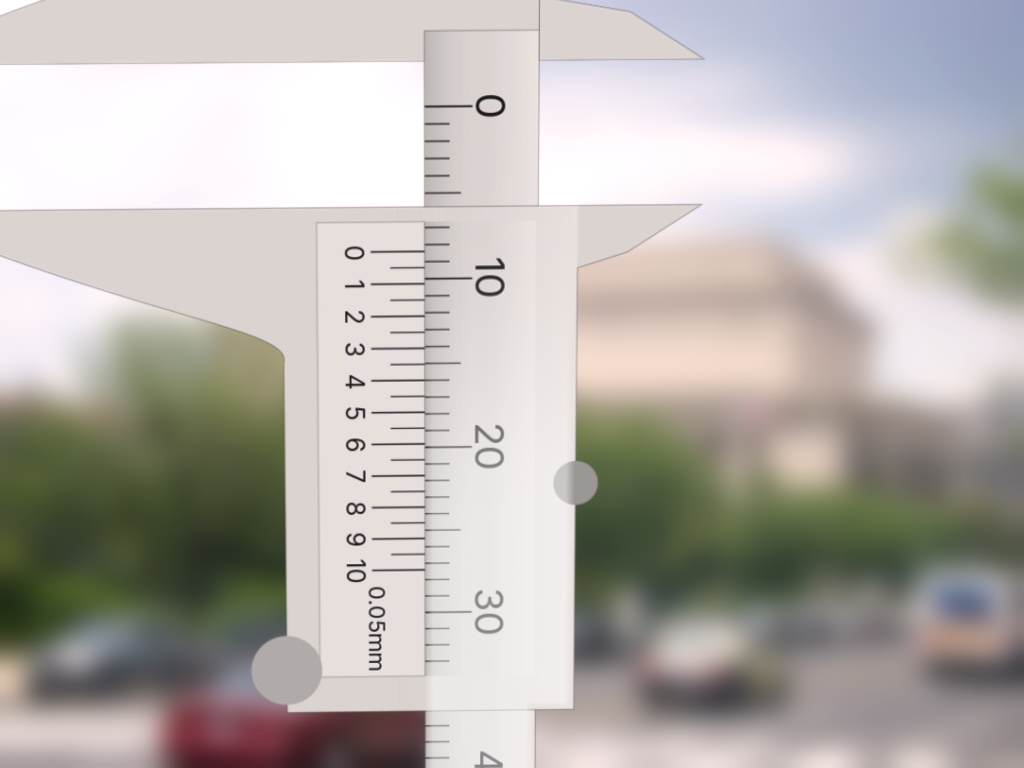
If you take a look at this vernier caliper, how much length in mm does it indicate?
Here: 8.4 mm
